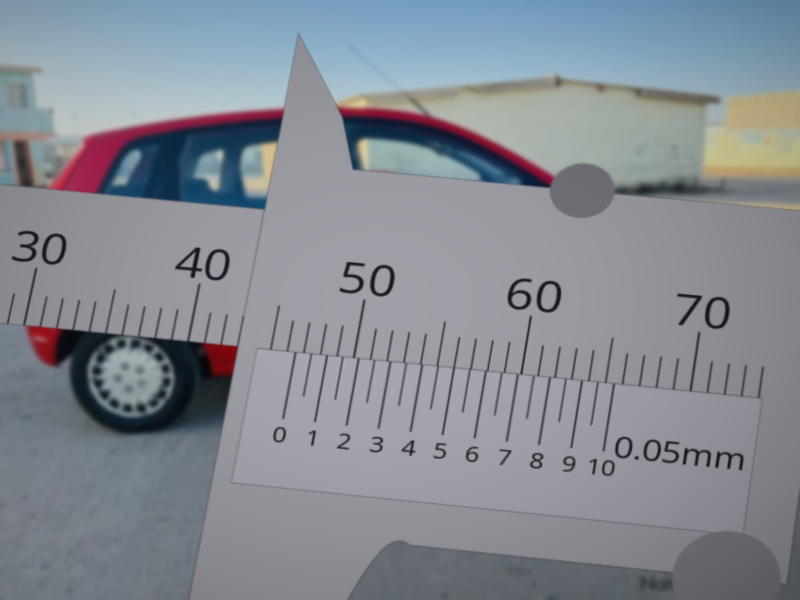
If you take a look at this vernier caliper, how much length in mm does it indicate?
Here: 46.5 mm
